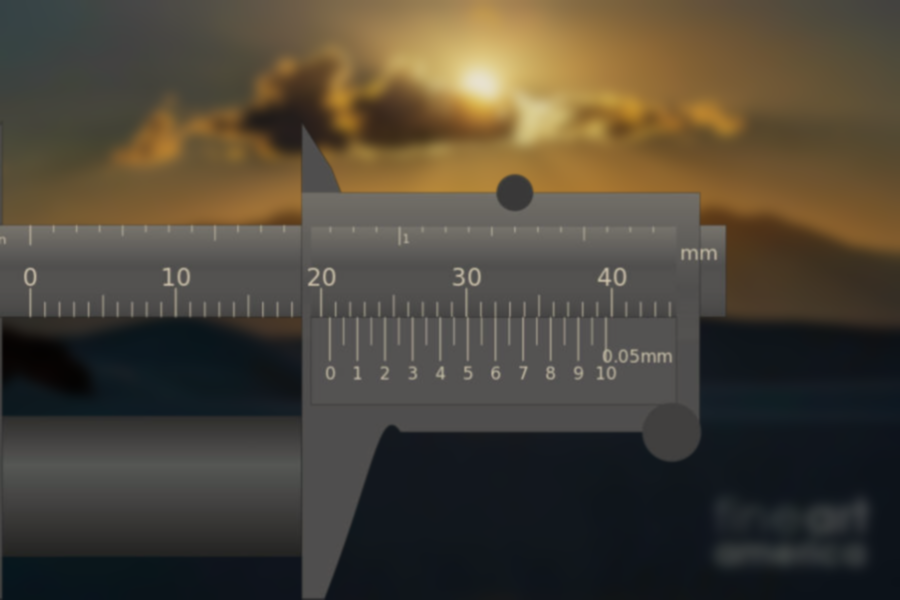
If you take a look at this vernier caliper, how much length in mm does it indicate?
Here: 20.6 mm
